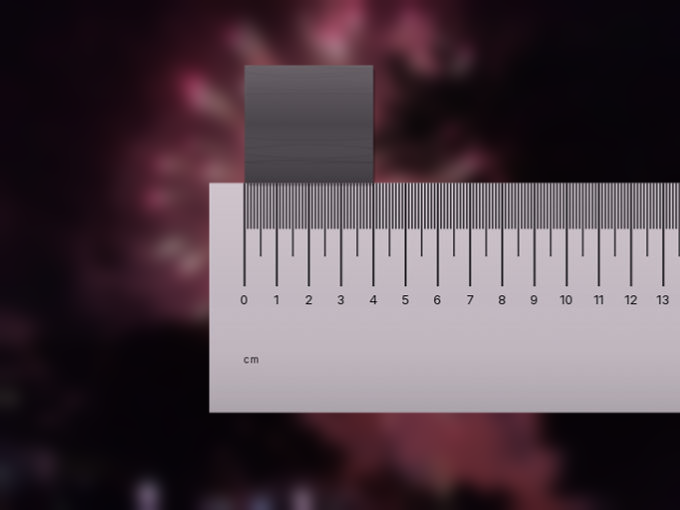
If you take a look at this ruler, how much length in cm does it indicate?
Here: 4 cm
